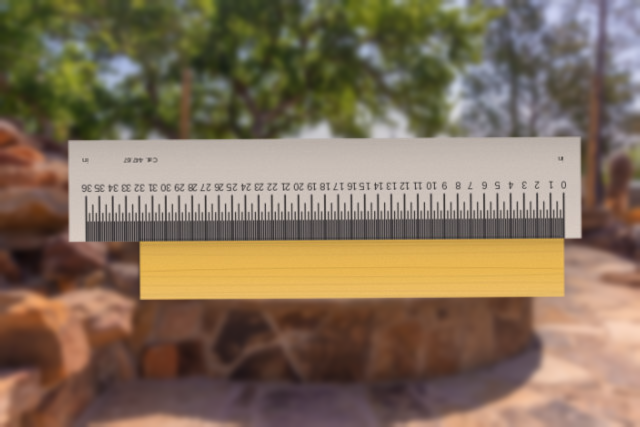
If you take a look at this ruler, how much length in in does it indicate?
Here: 32 in
